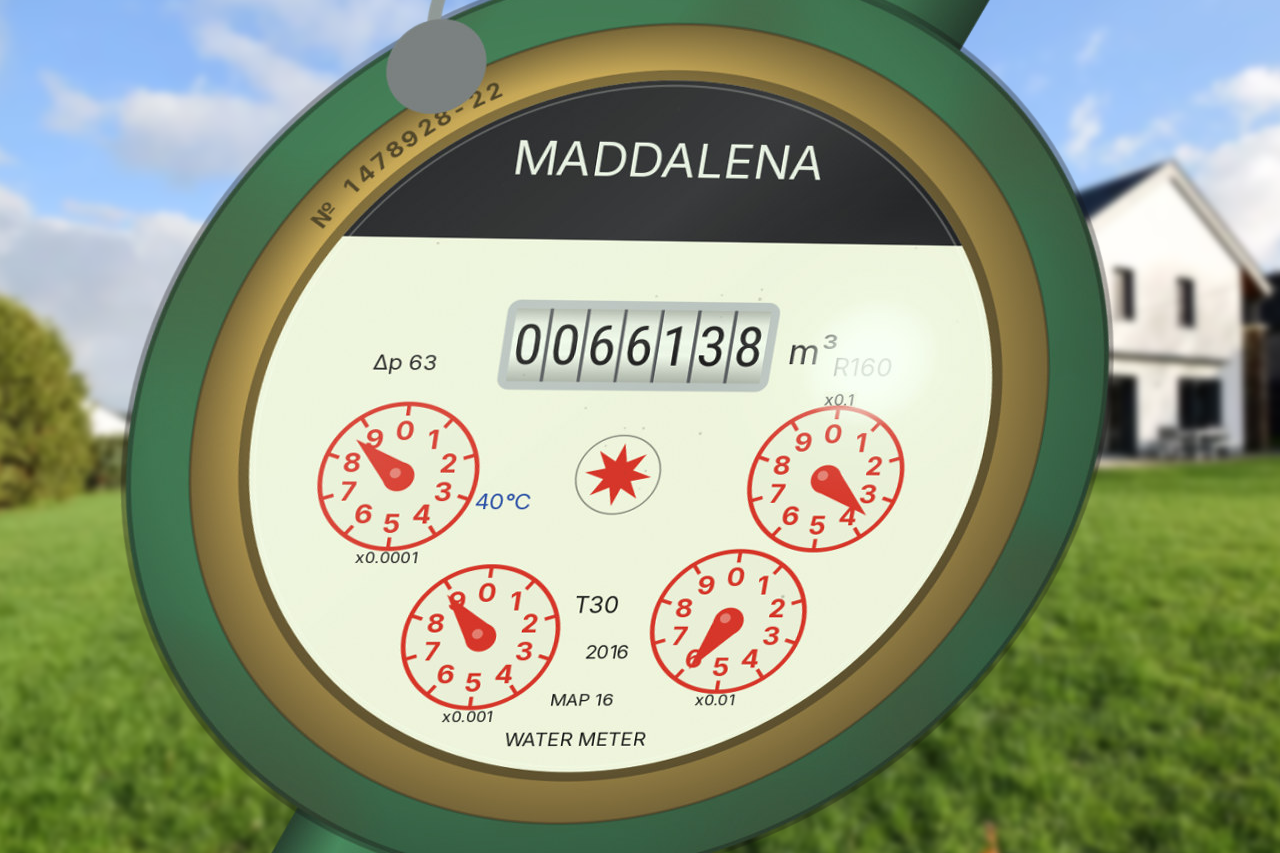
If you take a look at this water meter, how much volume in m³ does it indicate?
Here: 66138.3588 m³
